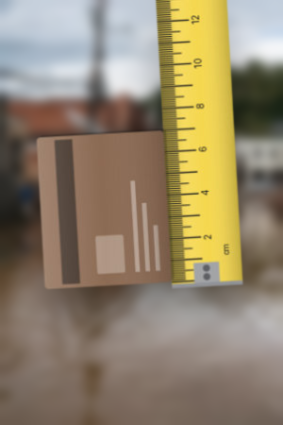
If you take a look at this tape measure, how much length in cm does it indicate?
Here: 7 cm
